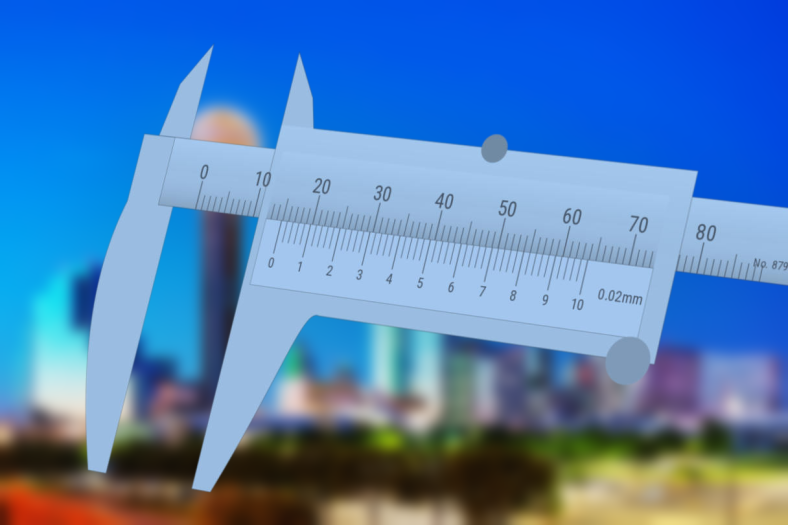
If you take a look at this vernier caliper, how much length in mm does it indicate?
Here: 14.8 mm
